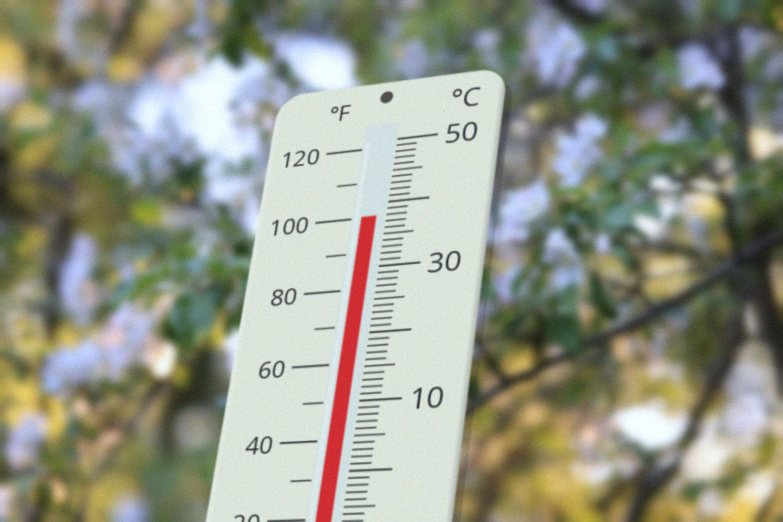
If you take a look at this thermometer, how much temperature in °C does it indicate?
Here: 38 °C
